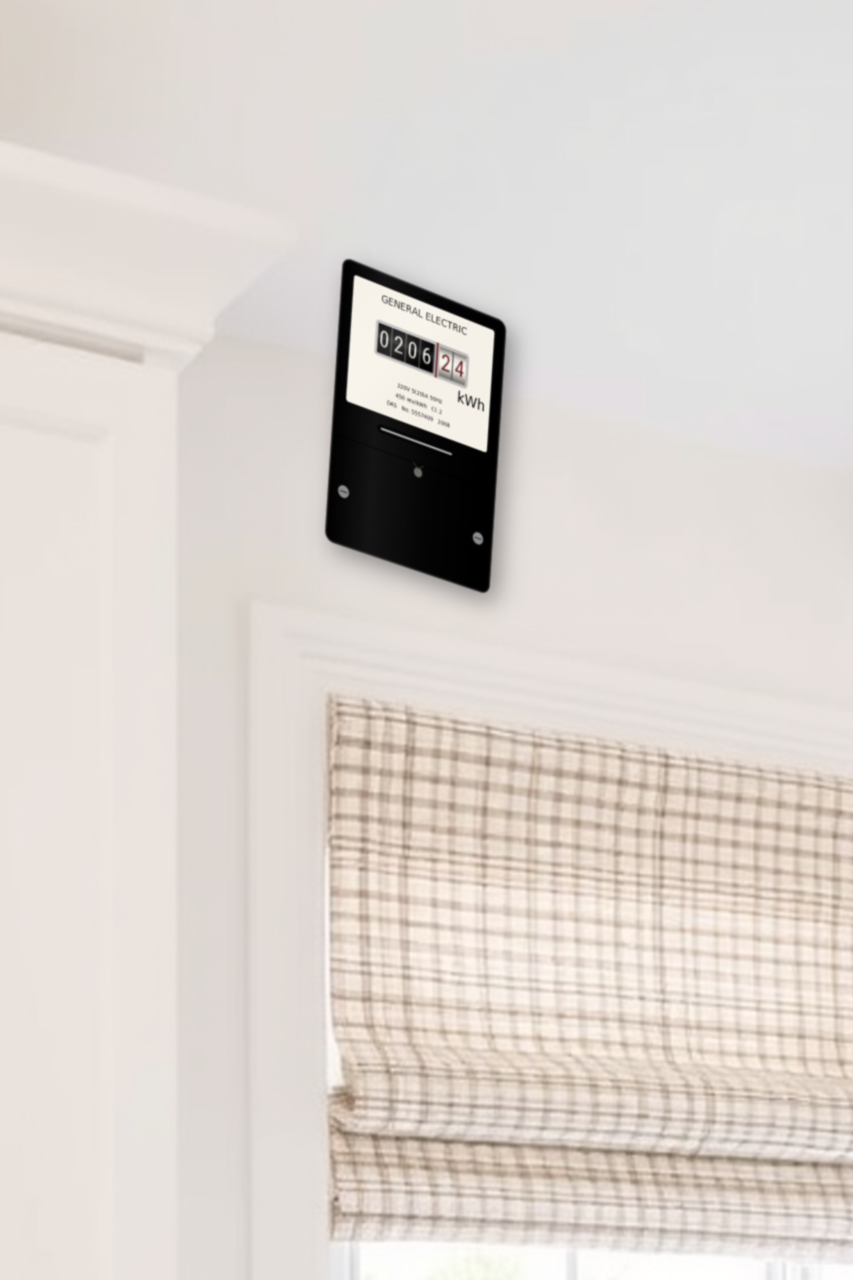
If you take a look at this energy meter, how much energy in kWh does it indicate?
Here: 206.24 kWh
